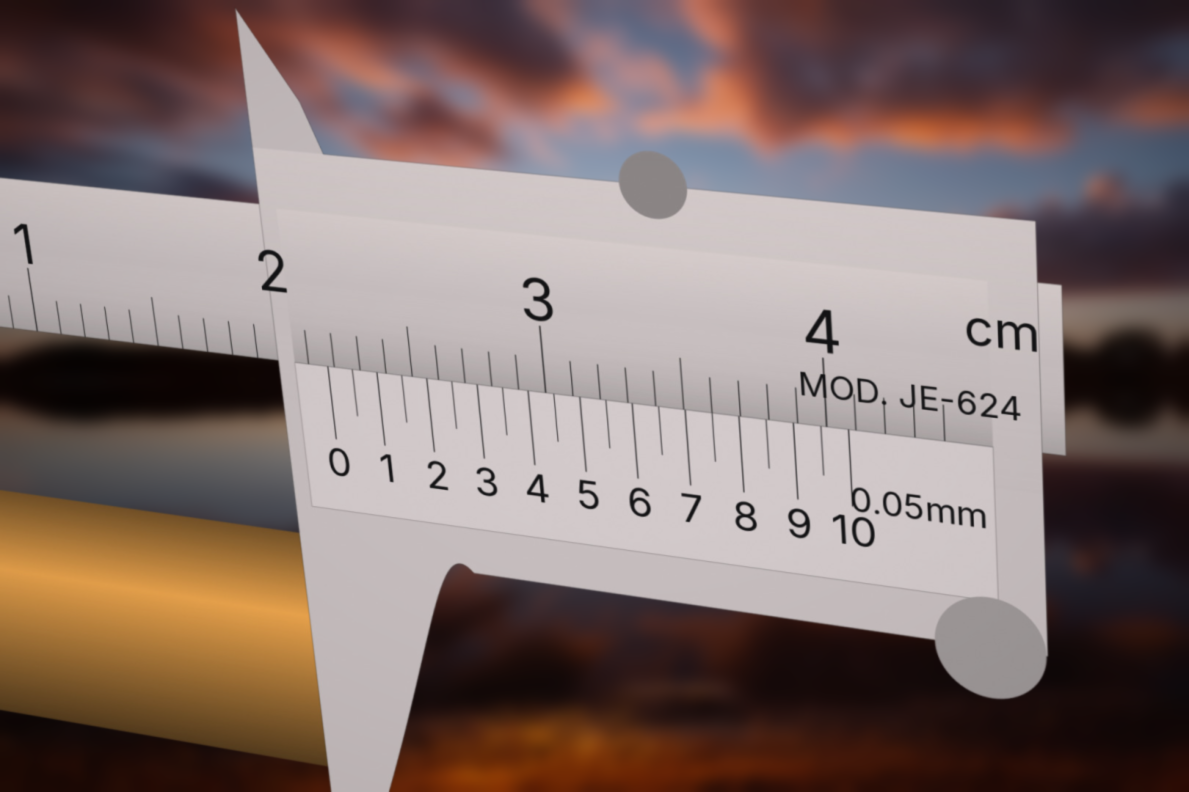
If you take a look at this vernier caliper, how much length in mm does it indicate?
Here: 21.75 mm
